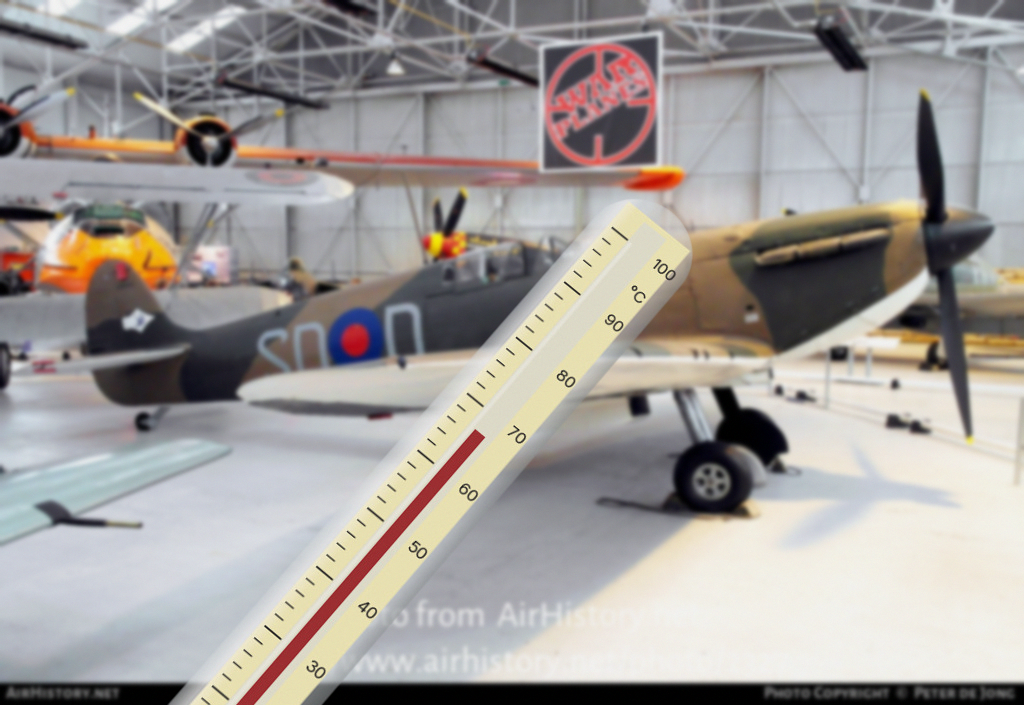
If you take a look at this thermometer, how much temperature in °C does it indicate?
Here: 67 °C
